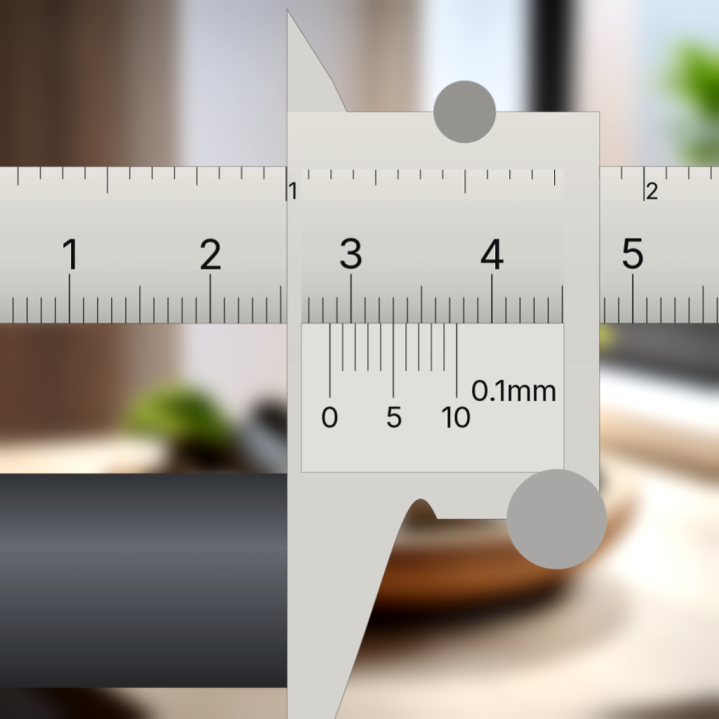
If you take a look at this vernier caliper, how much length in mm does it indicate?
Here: 28.5 mm
